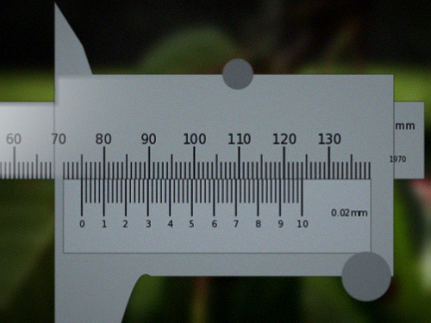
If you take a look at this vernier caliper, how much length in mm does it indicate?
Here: 75.0 mm
